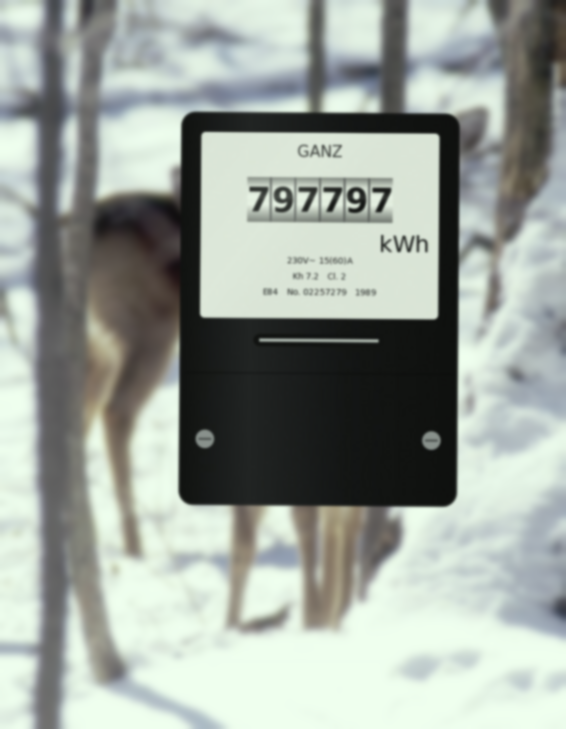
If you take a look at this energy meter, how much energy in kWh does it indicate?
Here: 797797 kWh
